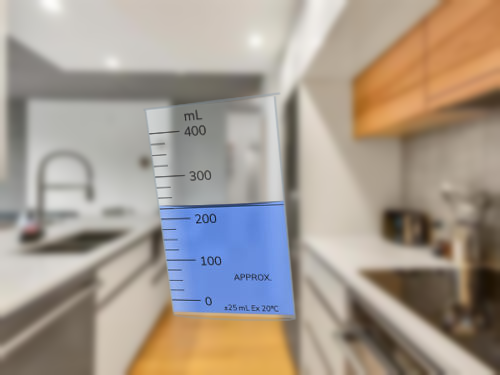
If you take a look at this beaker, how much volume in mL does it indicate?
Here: 225 mL
